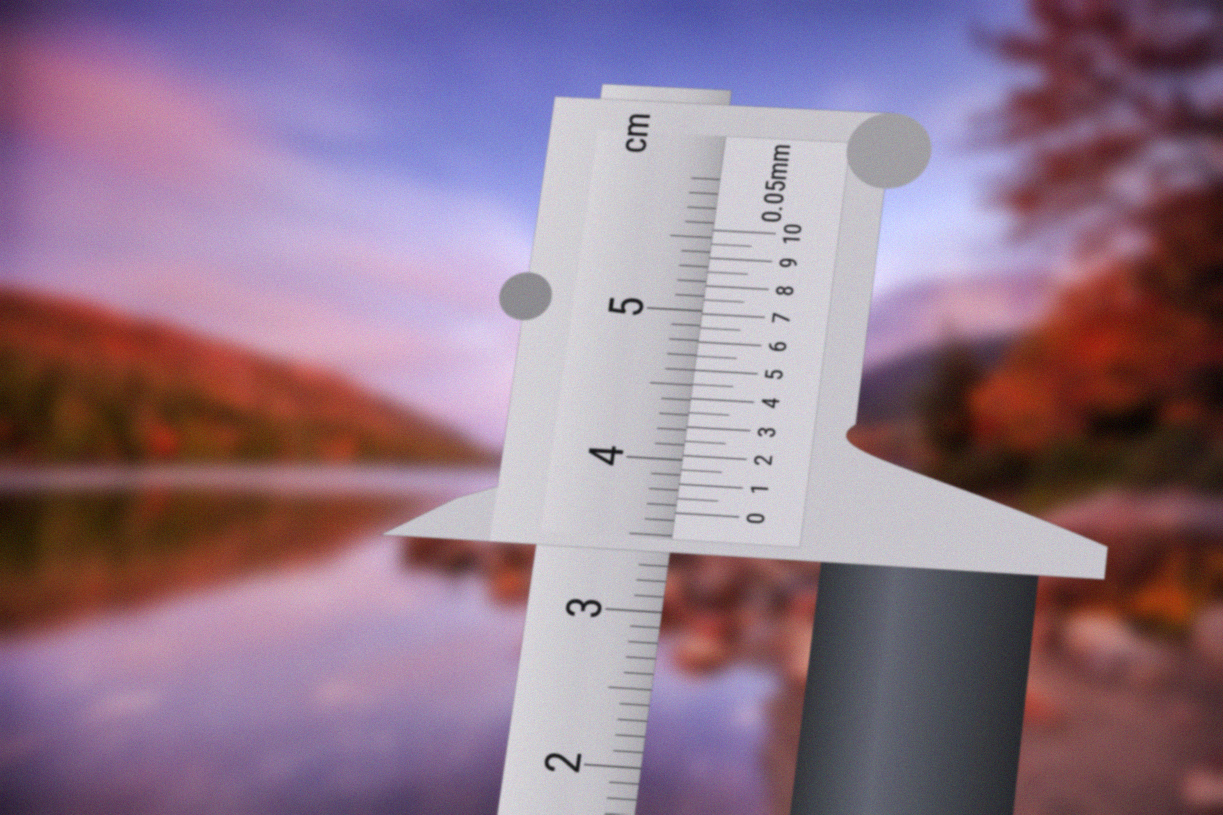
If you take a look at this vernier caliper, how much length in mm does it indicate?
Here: 36.5 mm
